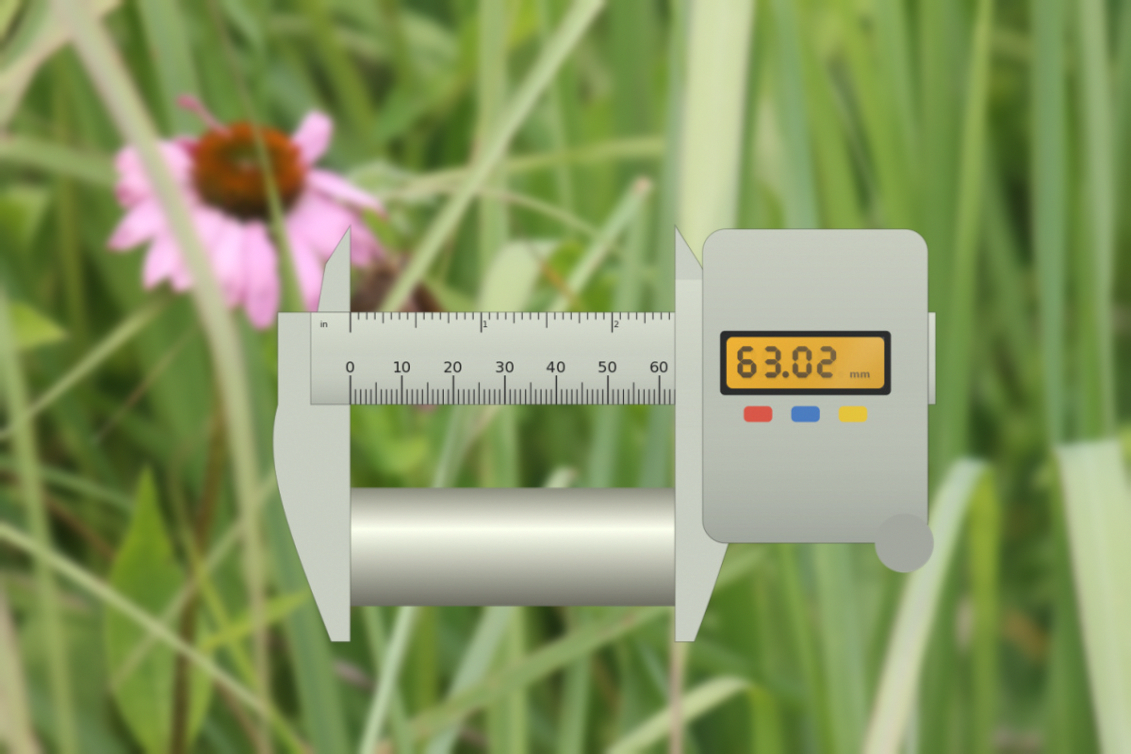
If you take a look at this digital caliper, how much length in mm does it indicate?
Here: 63.02 mm
